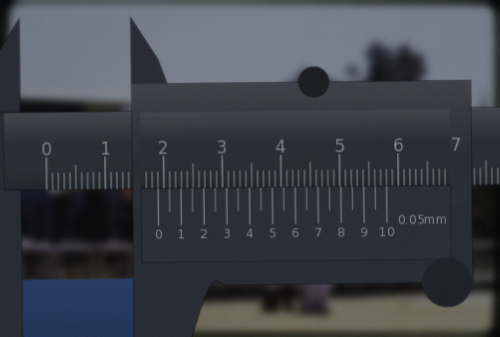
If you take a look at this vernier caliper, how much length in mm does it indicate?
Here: 19.0 mm
